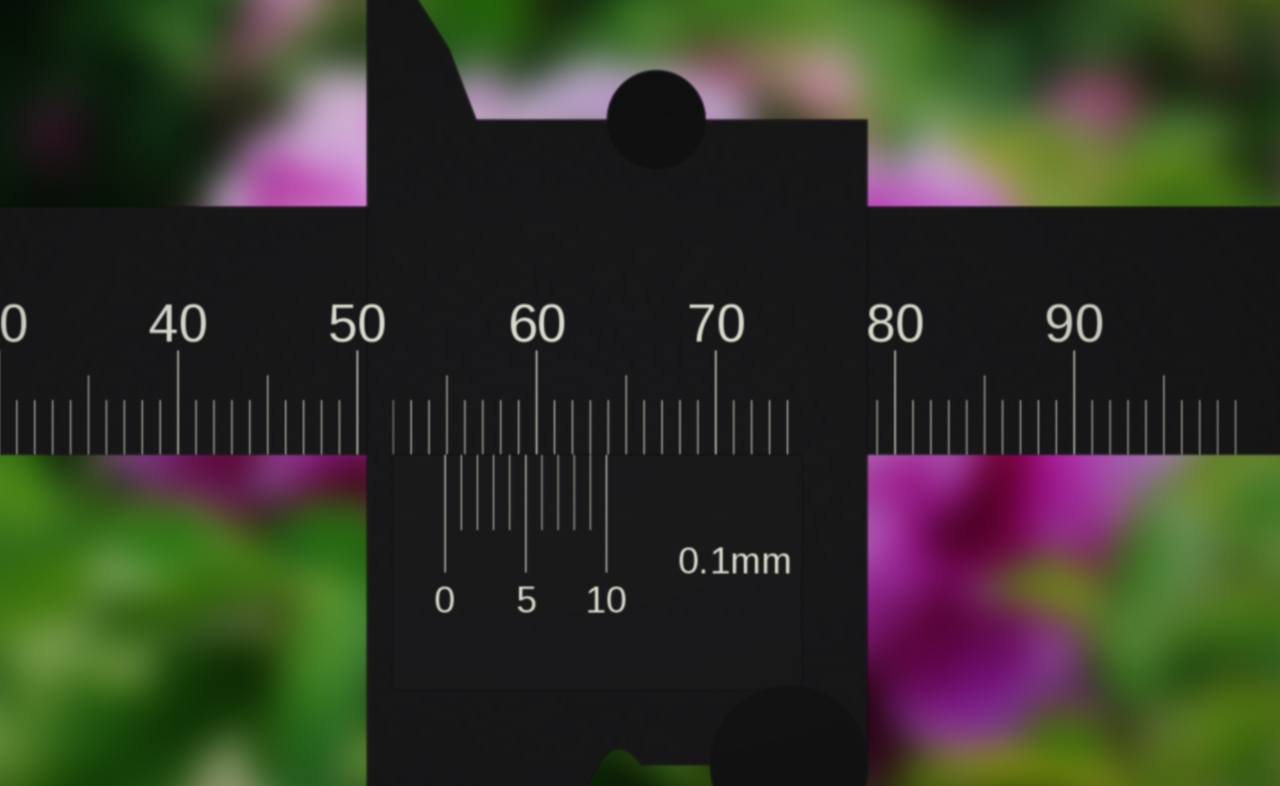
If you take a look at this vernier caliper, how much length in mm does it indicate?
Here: 54.9 mm
